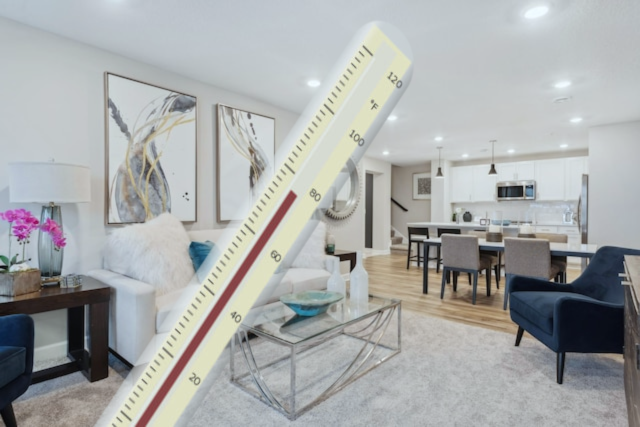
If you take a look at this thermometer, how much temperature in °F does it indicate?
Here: 76 °F
